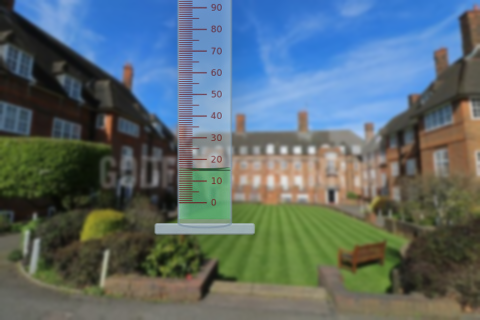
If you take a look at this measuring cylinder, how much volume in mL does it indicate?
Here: 15 mL
